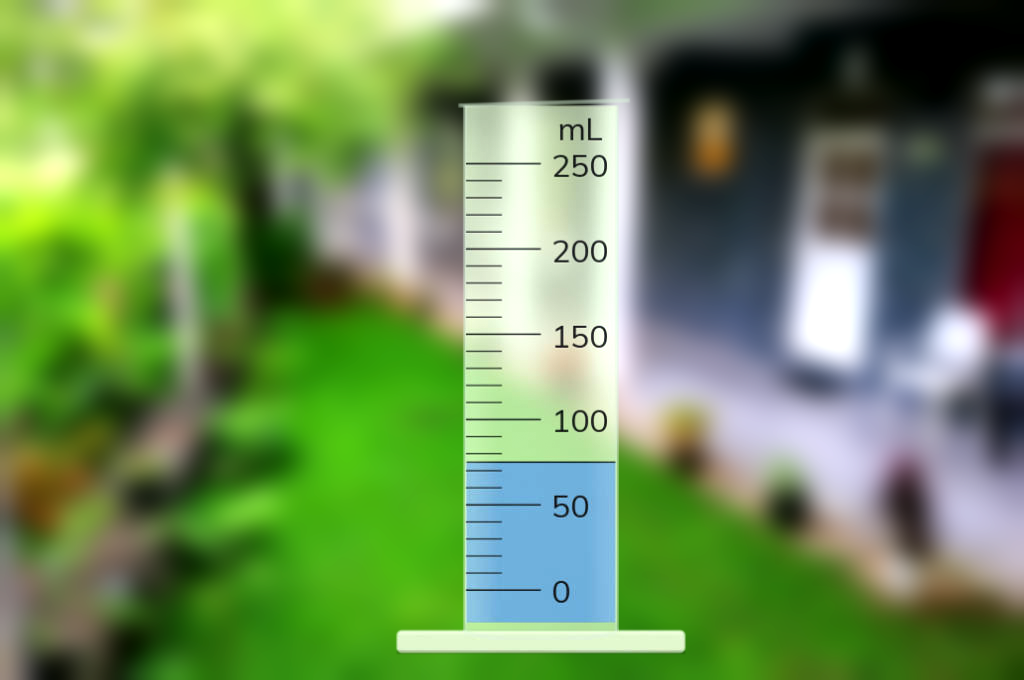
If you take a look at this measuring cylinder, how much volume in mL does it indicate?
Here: 75 mL
